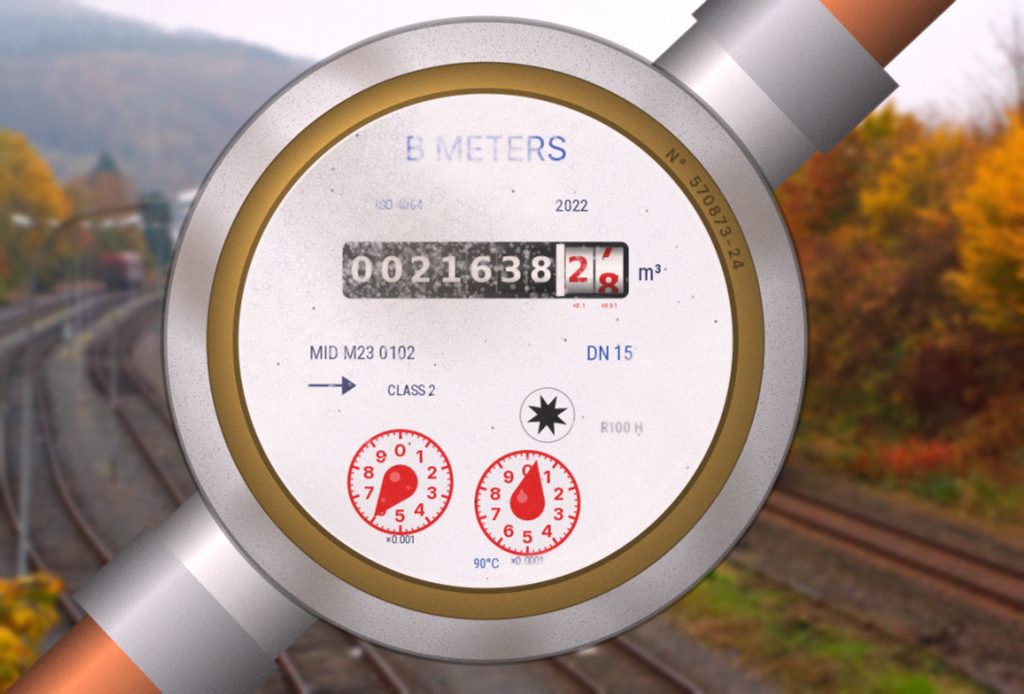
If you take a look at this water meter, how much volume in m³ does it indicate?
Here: 21638.2760 m³
